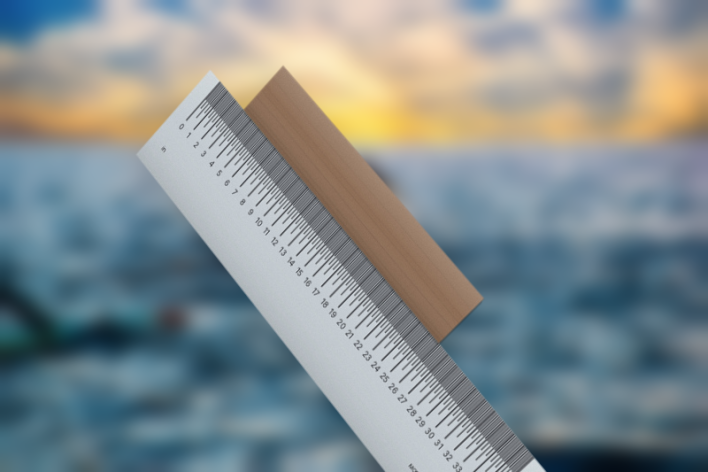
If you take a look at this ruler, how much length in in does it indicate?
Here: 23 in
